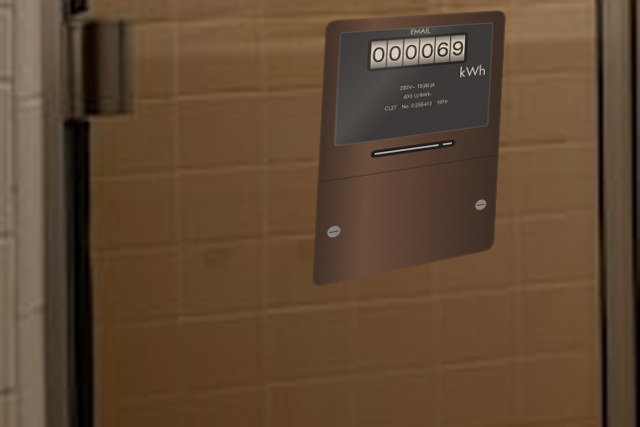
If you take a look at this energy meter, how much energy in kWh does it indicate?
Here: 69 kWh
